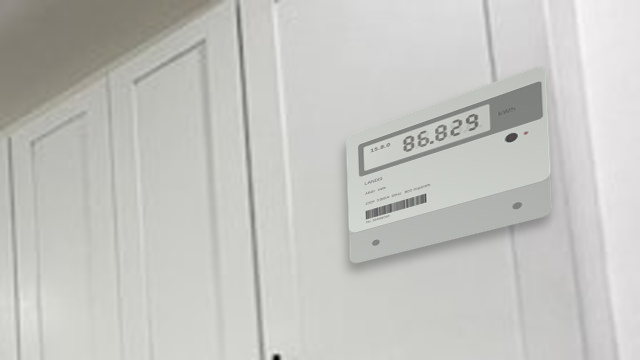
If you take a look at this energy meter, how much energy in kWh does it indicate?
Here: 86.829 kWh
